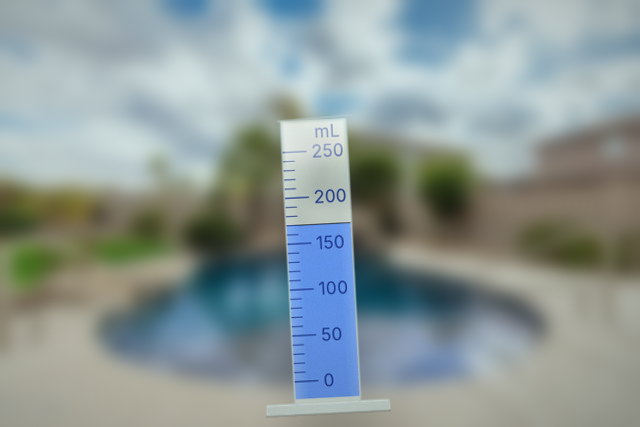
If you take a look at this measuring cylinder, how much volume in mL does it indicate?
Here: 170 mL
